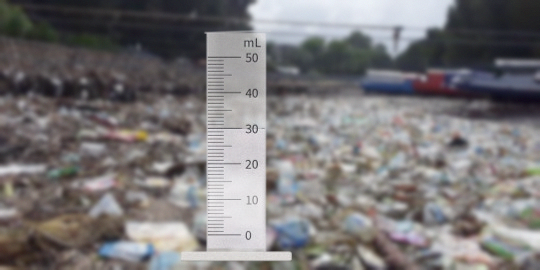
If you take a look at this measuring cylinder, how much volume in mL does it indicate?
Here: 30 mL
